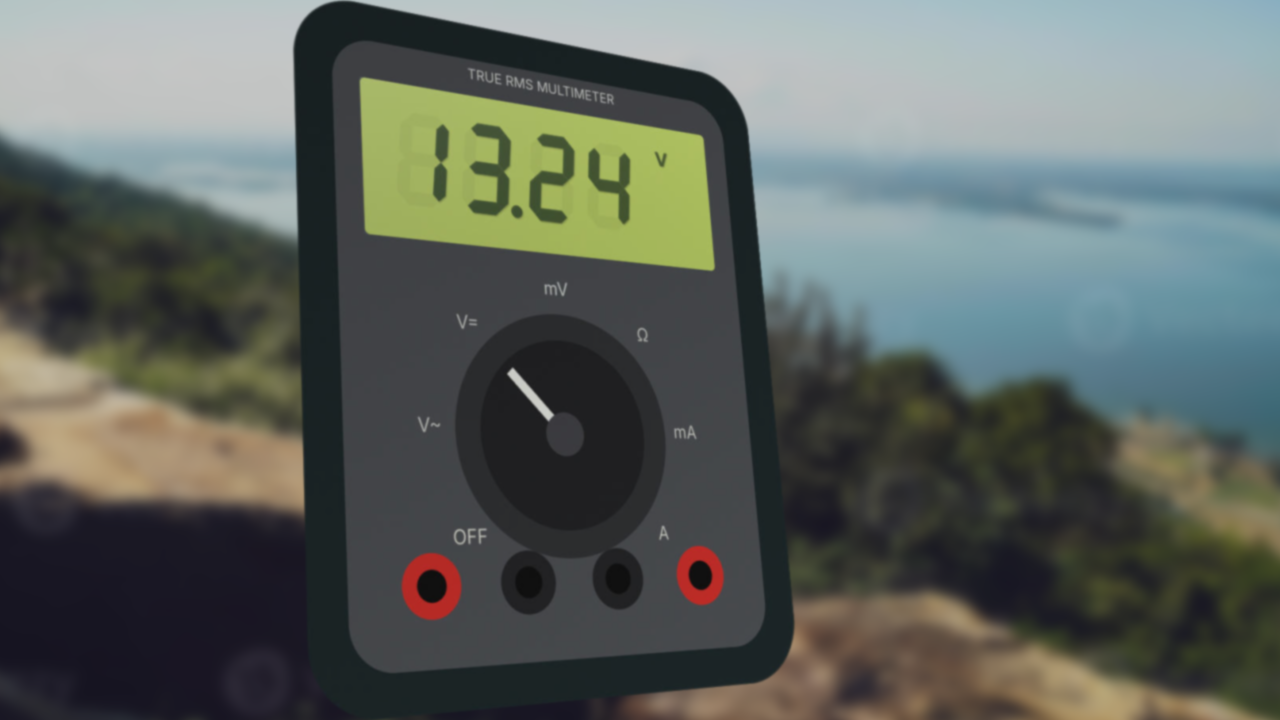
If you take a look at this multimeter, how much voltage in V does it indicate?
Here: 13.24 V
